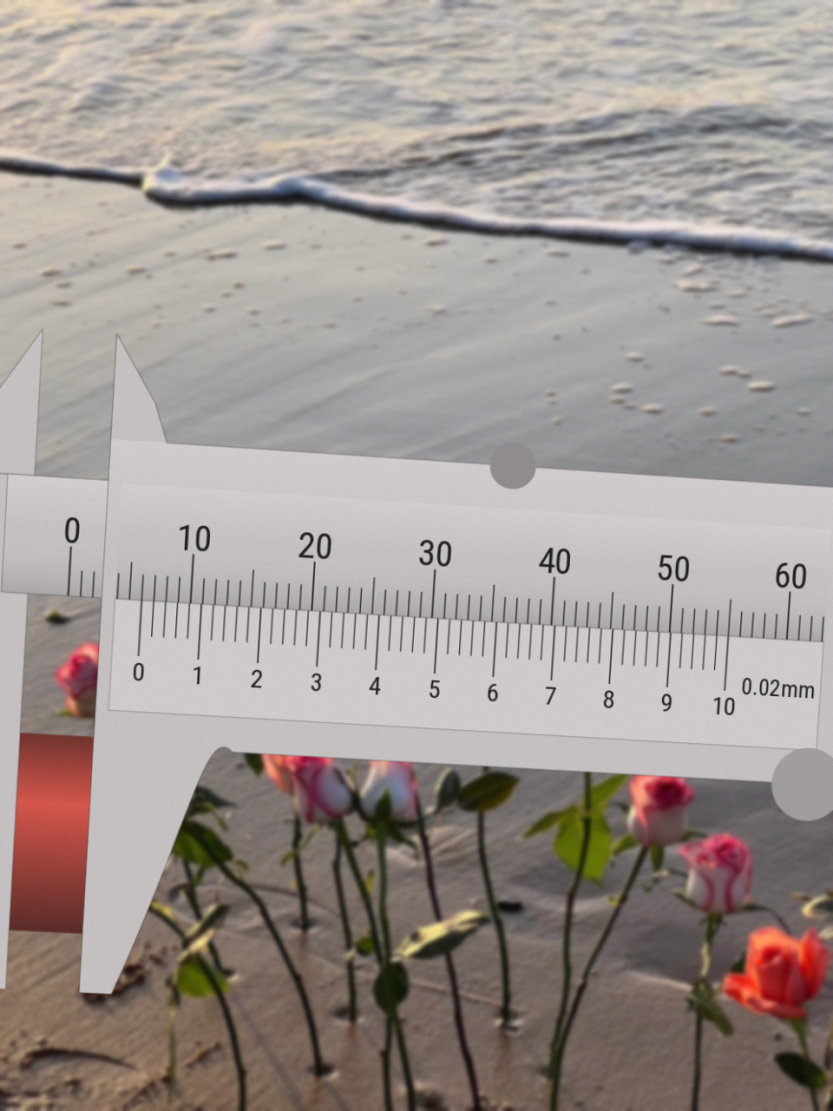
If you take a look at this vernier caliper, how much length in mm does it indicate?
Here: 6.0 mm
